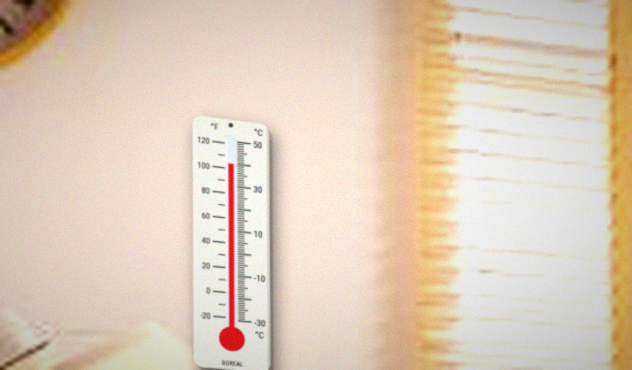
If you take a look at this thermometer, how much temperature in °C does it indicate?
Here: 40 °C
